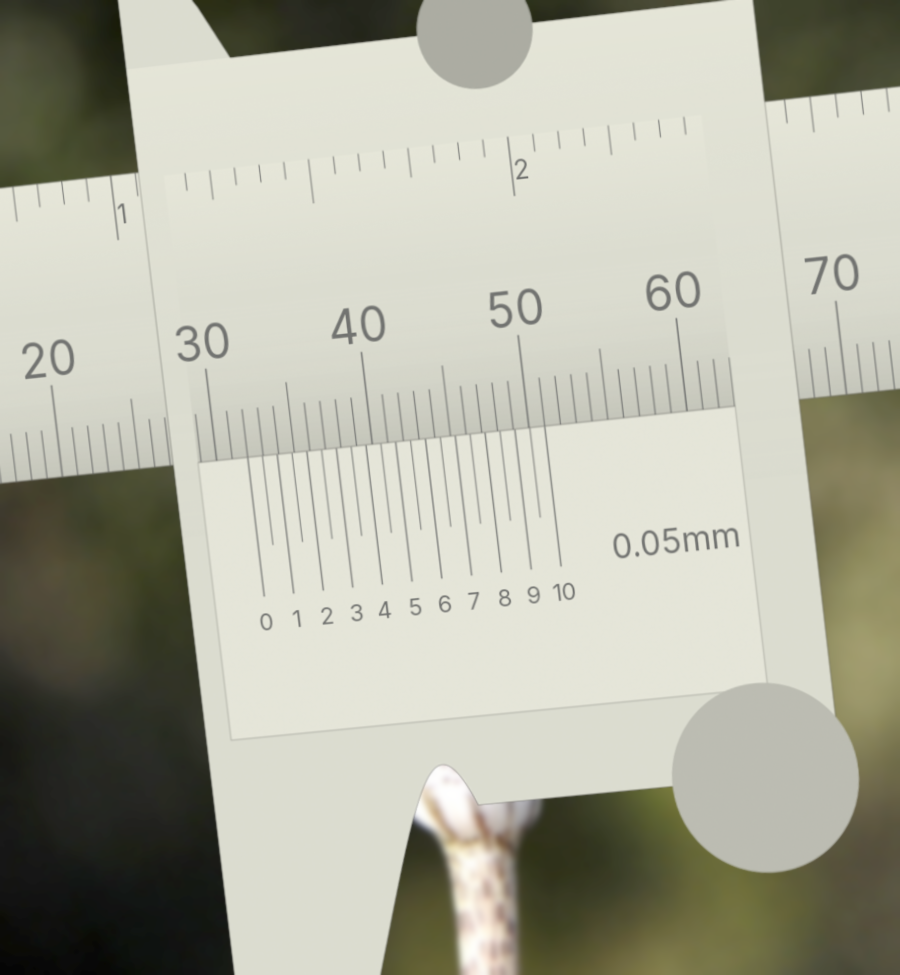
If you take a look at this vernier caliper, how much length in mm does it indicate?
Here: 32.0 mm
